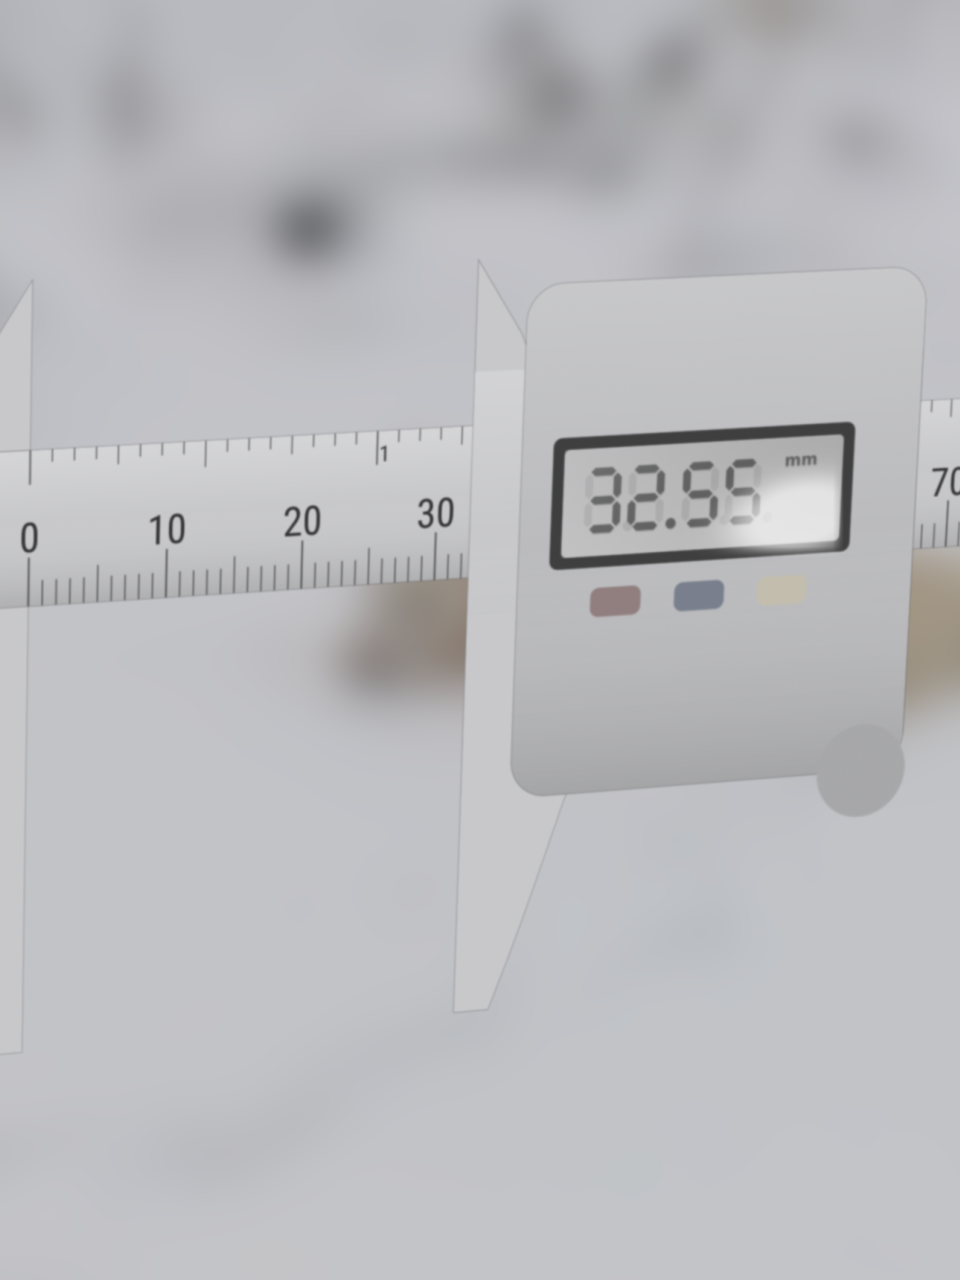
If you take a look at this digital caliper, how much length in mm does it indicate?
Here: 32.55 mm
